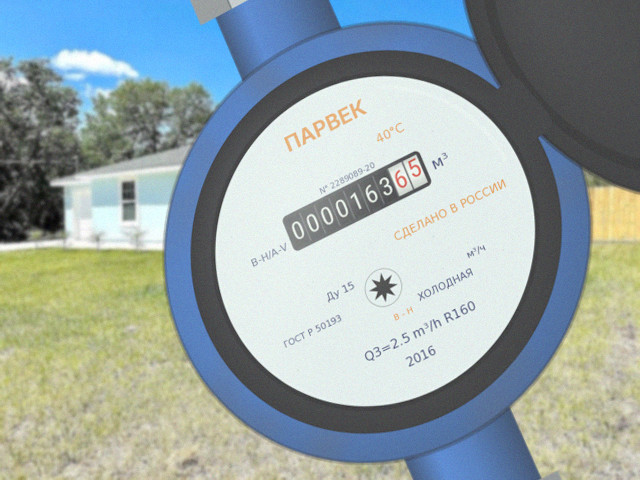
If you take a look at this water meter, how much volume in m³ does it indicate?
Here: 163.65 m³
